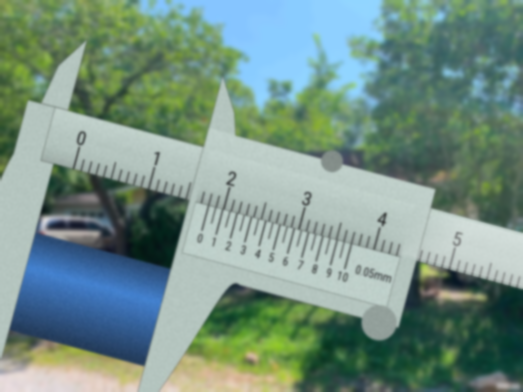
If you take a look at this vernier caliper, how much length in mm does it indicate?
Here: 18.0 mm
